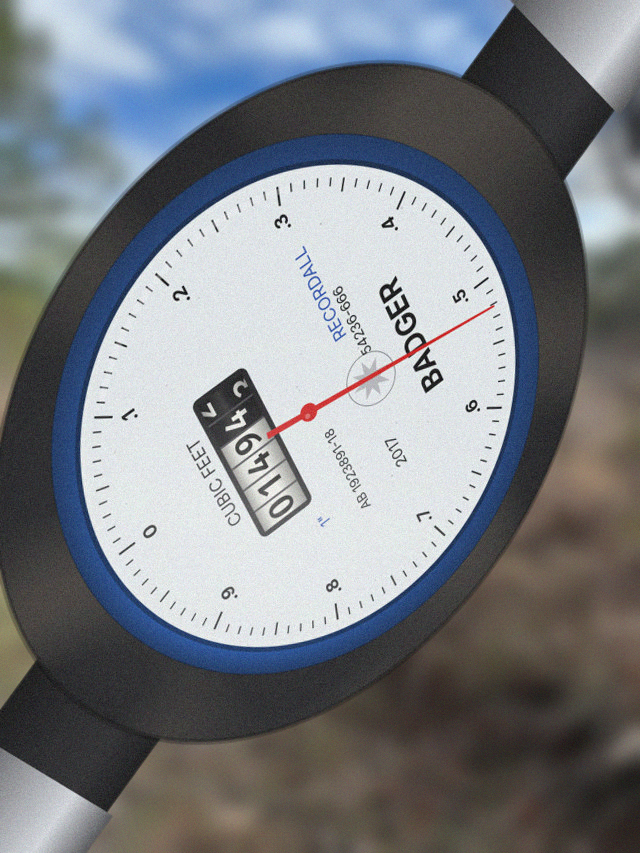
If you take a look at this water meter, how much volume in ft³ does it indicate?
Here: 14942.52 ft³
